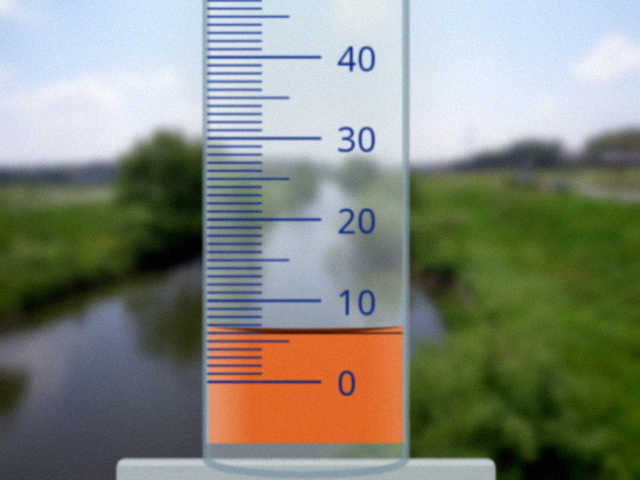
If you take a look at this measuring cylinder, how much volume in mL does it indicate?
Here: 6 mL
